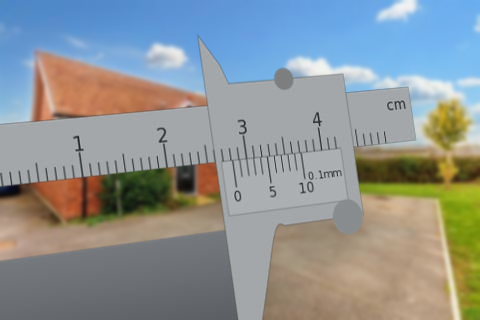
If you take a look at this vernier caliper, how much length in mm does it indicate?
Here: 28.2 mm
